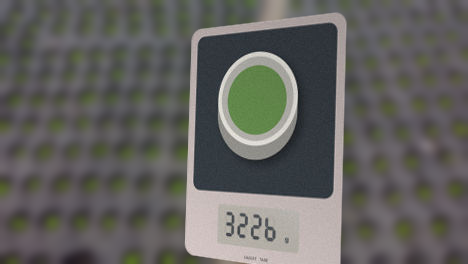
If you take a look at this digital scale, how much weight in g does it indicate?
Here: 3226 g
